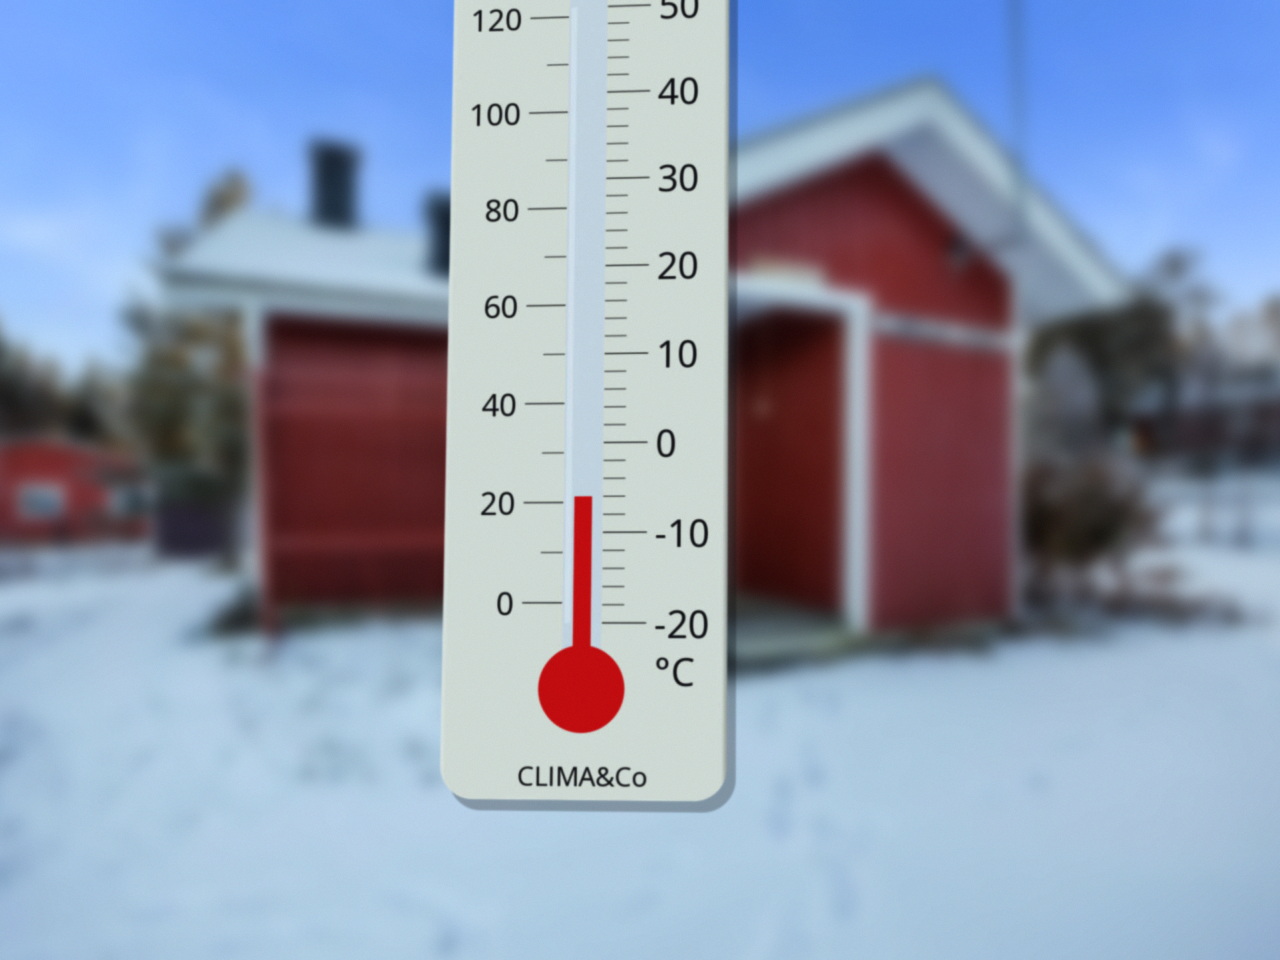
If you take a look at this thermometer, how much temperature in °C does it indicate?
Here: -6 °C
